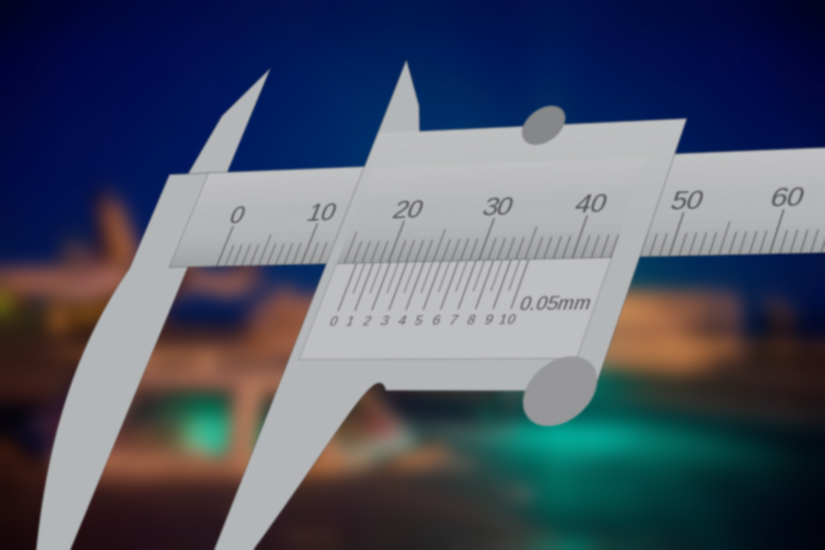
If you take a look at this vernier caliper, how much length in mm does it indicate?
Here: 16.4 mm
